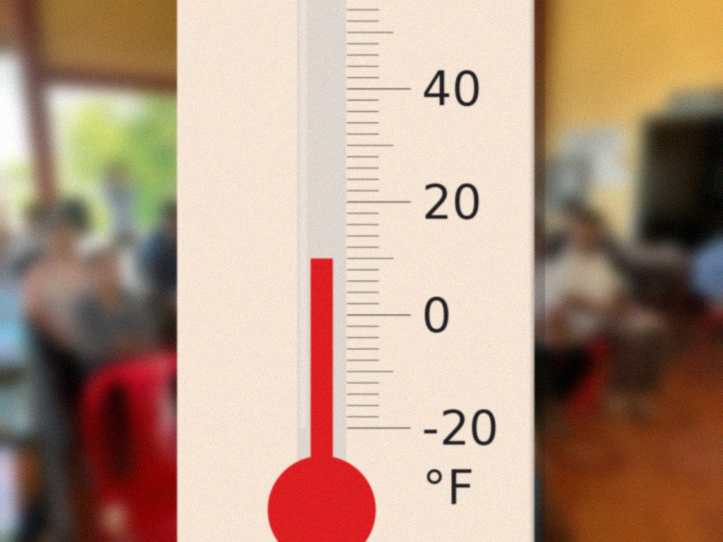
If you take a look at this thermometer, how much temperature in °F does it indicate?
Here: 10 °F
